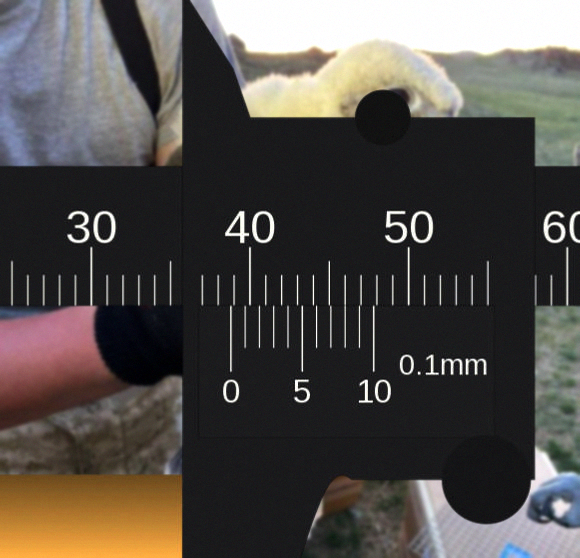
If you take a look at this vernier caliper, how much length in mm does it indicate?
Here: 38.8 mm
